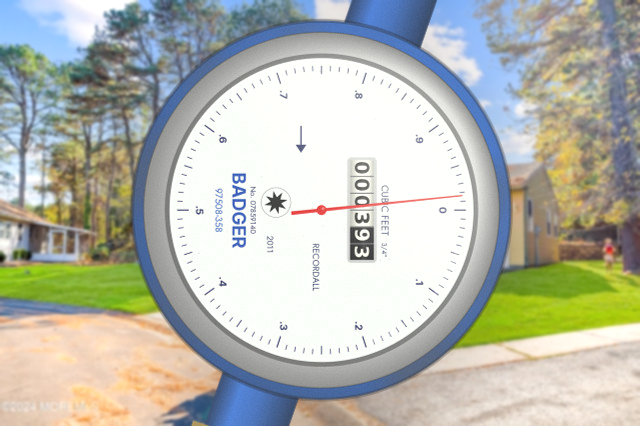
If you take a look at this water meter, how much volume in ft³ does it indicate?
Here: 392.98 ft³
